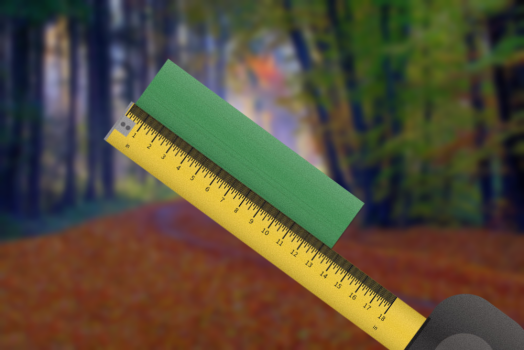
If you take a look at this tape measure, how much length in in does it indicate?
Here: 13.5 in
